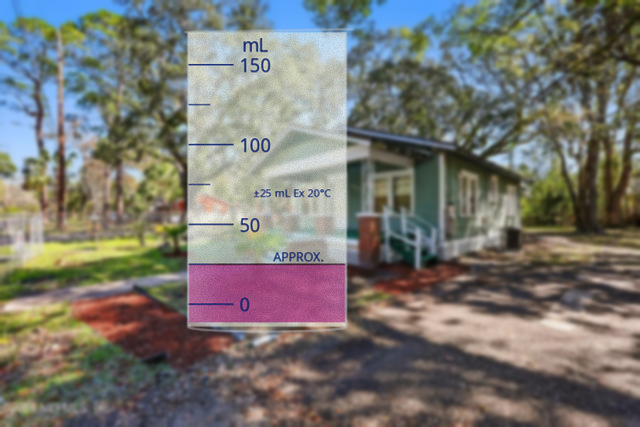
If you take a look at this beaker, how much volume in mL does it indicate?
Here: 25 mL
